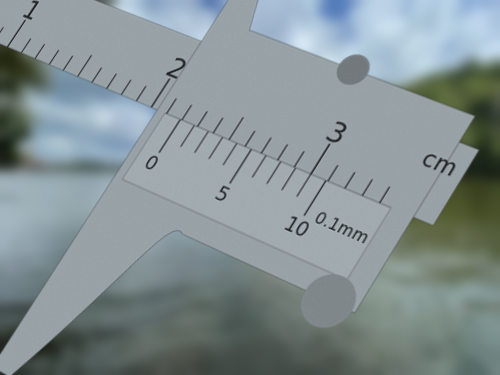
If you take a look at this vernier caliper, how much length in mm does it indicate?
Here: 21.9 mm
